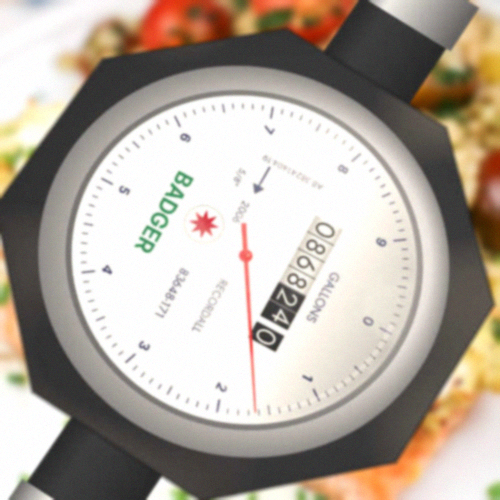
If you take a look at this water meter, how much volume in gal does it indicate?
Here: 868241.6 gal
